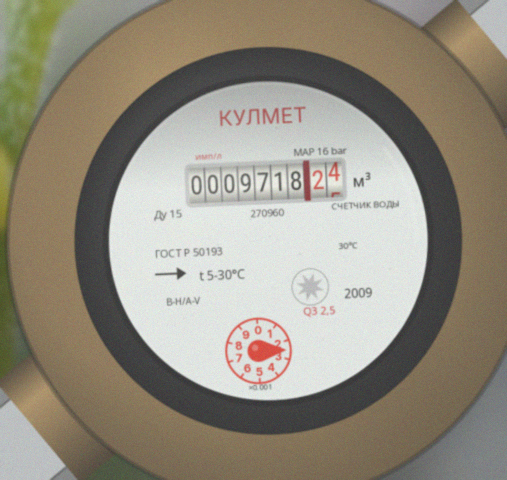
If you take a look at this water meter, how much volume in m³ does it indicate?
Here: 9718.242 m³
